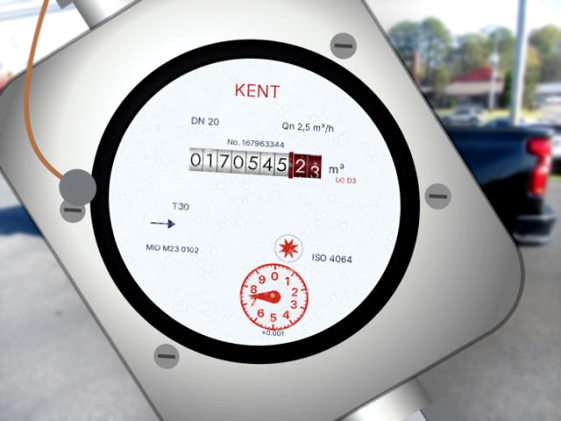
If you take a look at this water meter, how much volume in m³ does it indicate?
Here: 170545.227 m³
